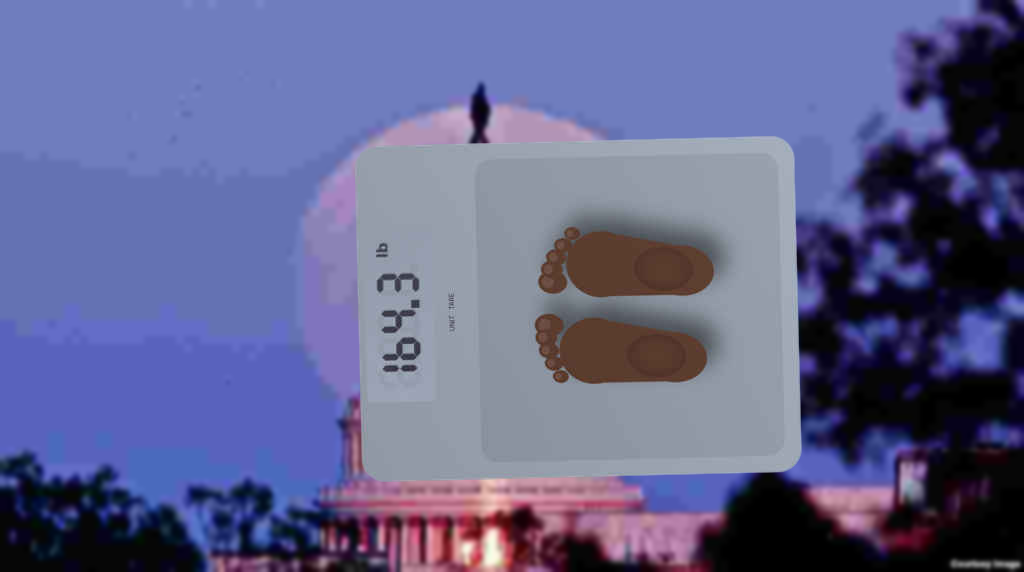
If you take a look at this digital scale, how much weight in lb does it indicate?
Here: 164.3 lb
